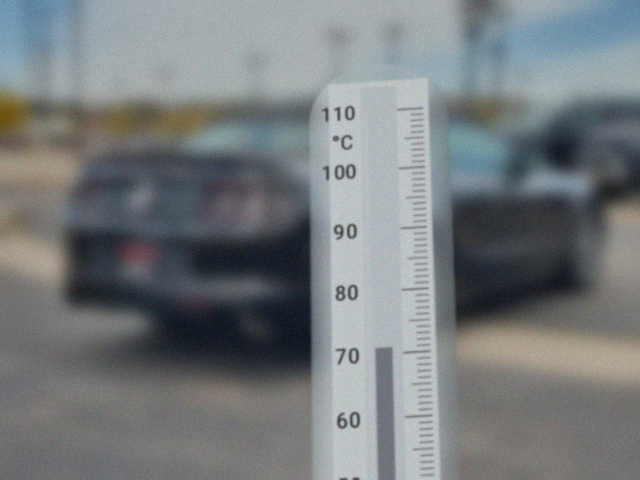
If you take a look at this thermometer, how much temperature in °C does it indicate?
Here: 71 °C
